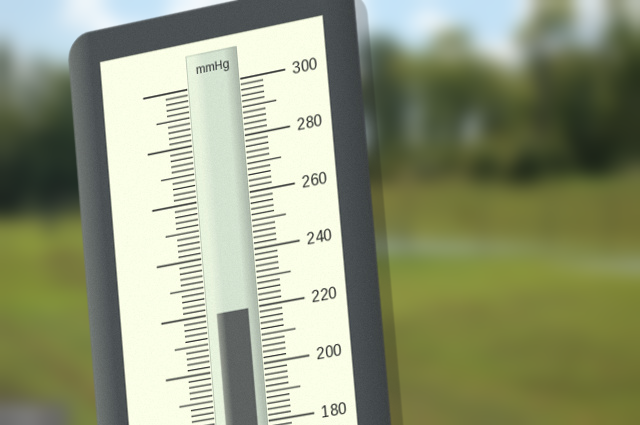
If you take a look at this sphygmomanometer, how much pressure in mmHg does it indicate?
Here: 220 mmHg
